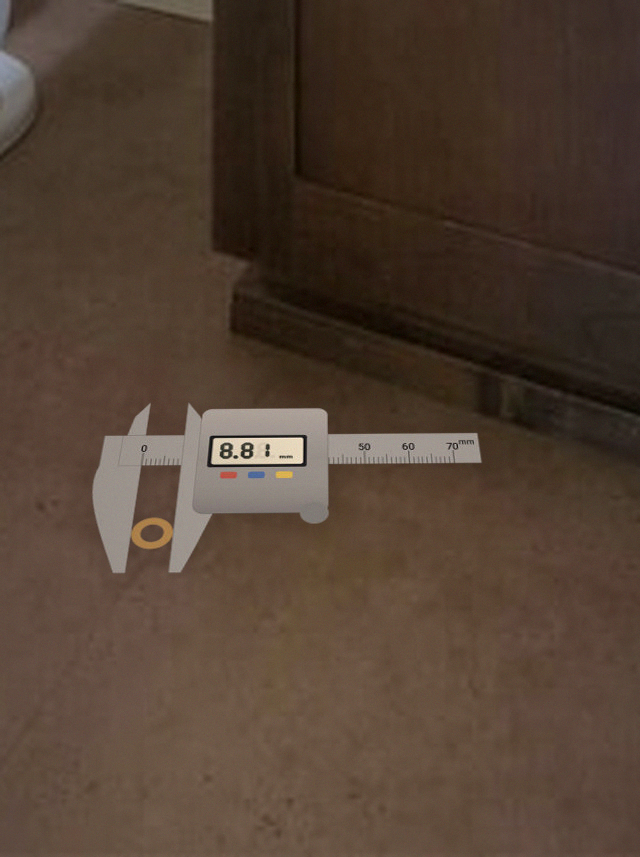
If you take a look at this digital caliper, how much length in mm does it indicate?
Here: 8.81 mm
